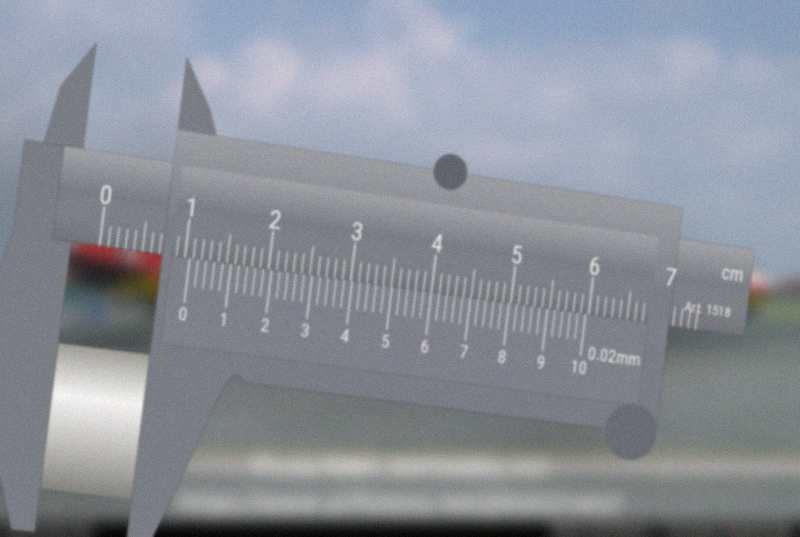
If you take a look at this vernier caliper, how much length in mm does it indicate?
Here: 10.6 mm
